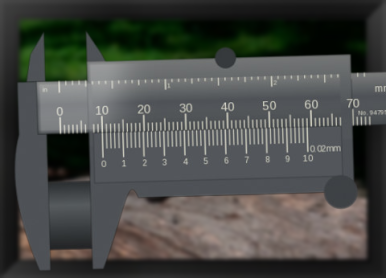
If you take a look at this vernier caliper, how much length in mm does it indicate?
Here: 10.0 mm
